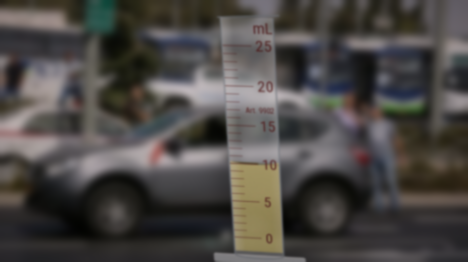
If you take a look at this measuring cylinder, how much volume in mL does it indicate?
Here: 10 mL
